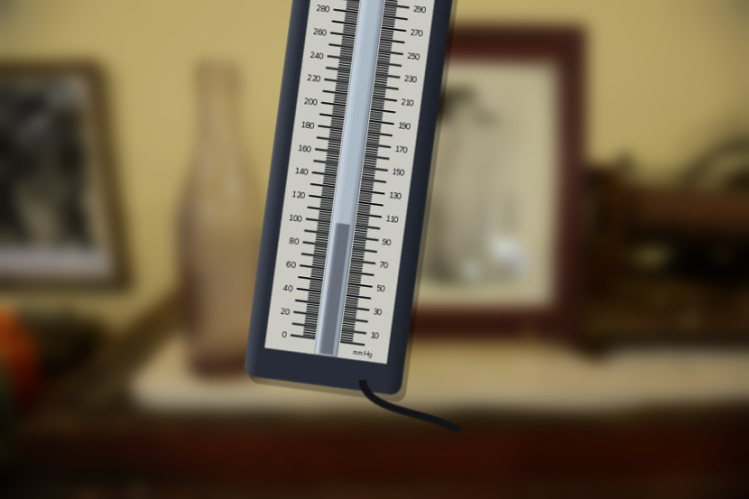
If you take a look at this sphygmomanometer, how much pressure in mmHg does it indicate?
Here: 100 mmHg
